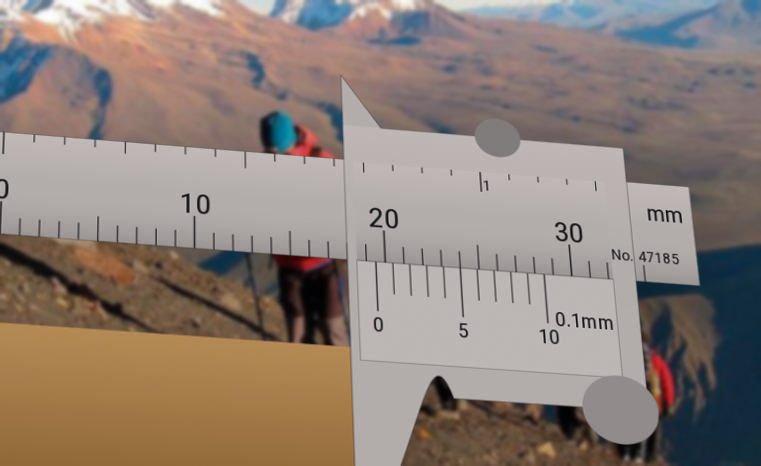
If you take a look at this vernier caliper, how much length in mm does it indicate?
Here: 19.5 mm
